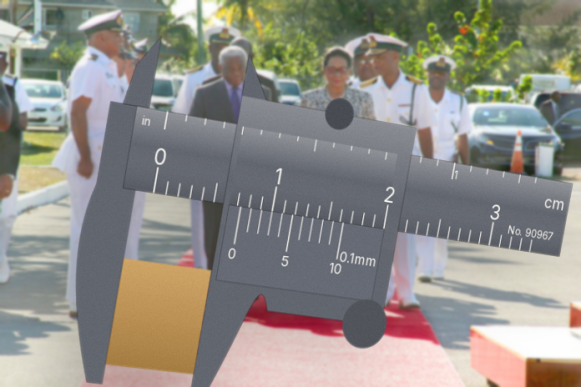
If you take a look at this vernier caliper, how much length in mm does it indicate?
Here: 7.3 mm
